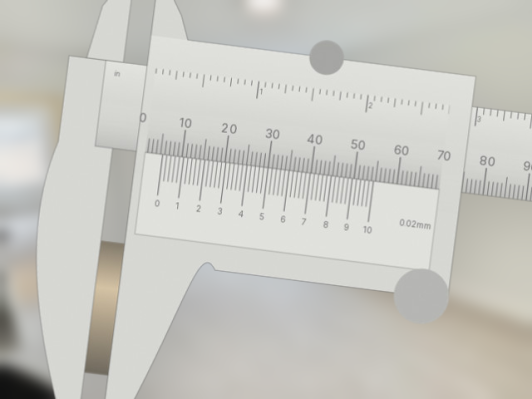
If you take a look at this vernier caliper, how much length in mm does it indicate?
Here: 5.5 mm
